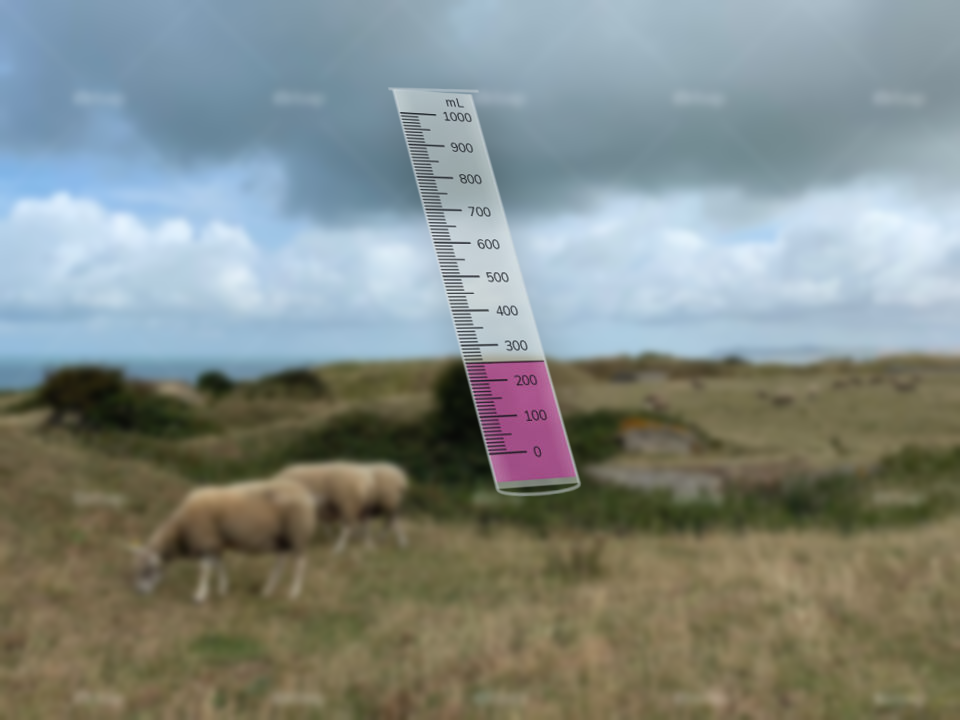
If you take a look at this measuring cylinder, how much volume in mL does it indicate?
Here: 250 mL
